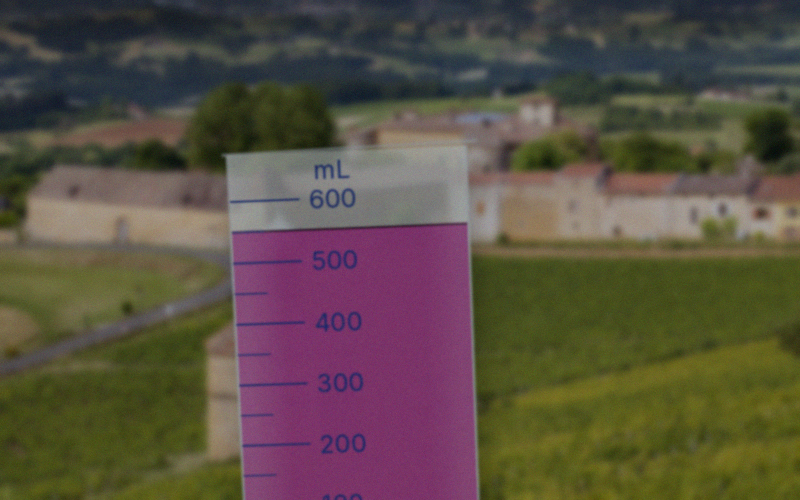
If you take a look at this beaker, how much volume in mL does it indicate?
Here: 550 mL
